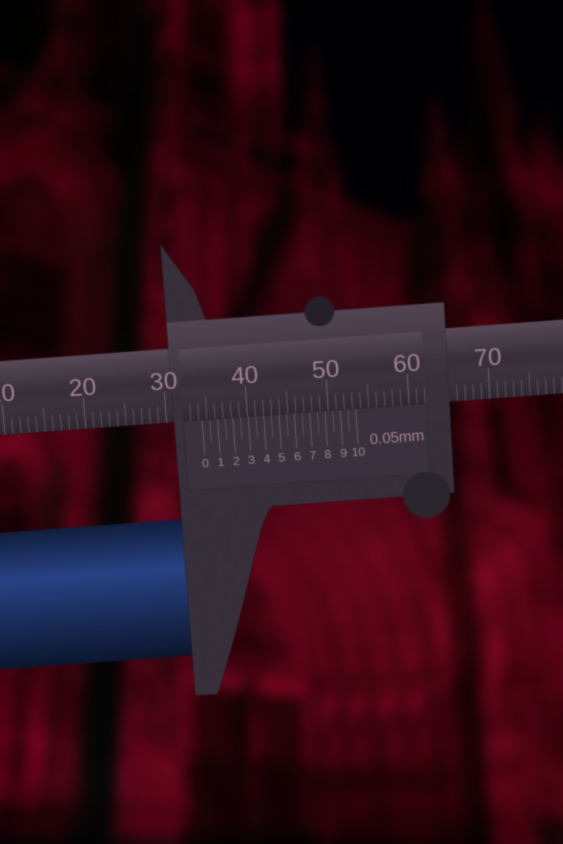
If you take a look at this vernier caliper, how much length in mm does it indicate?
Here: 34.4 mm
